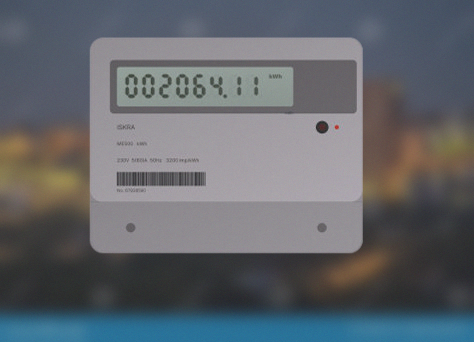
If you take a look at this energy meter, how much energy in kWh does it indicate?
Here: 2064.11 kWh
